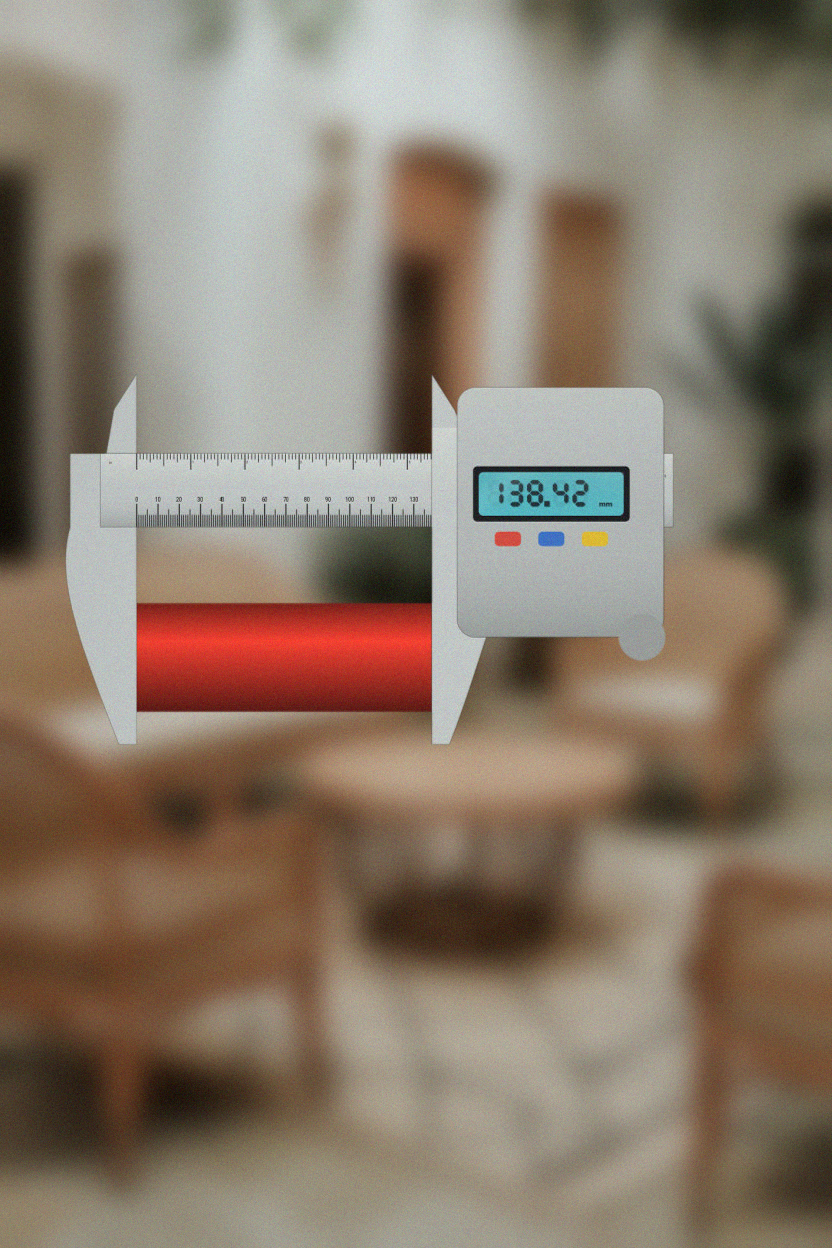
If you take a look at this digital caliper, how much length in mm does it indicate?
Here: 138.42 mm
